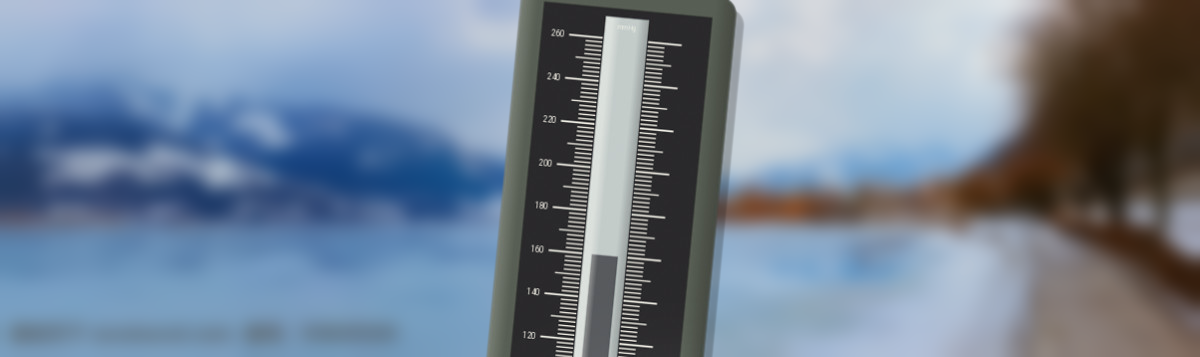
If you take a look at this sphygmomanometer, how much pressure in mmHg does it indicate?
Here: 160 mmHg
